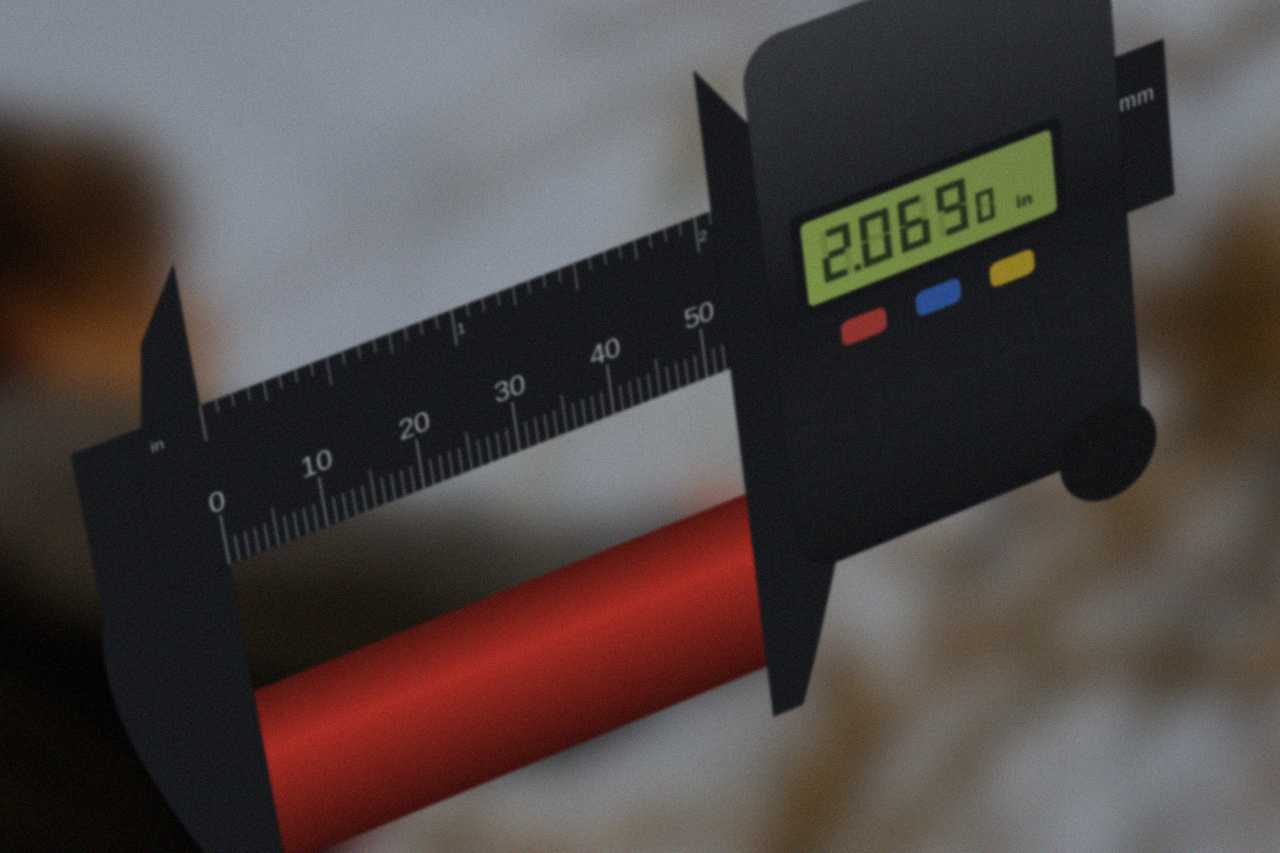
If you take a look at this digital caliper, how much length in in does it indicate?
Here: 2.0690 in
